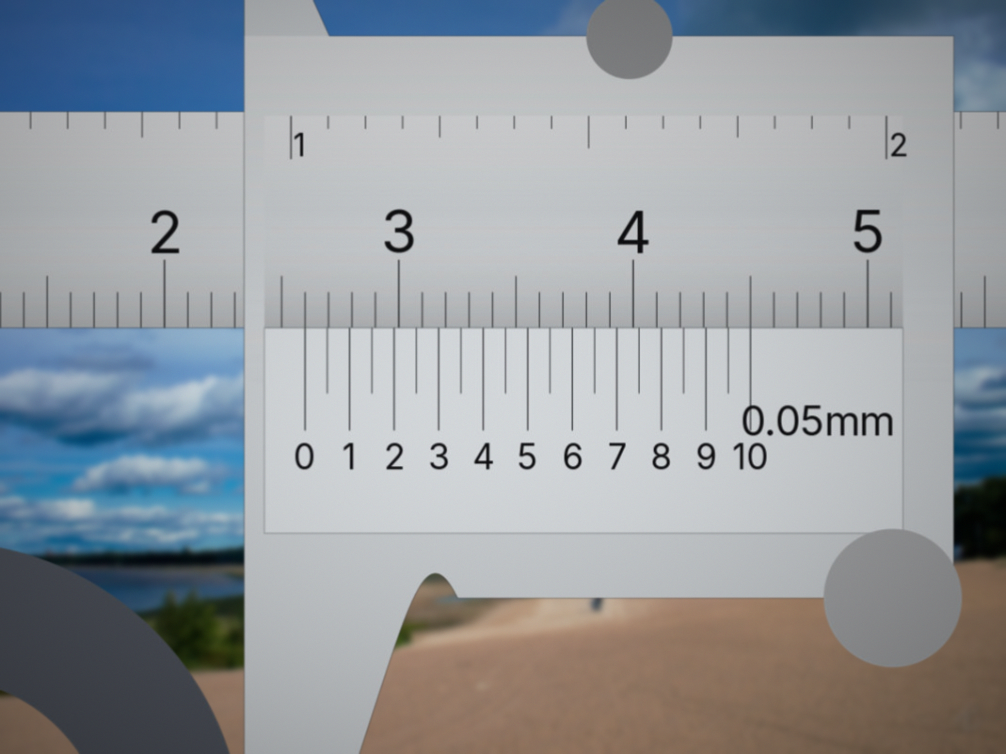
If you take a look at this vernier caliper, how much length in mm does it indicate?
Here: 26.0 mm
